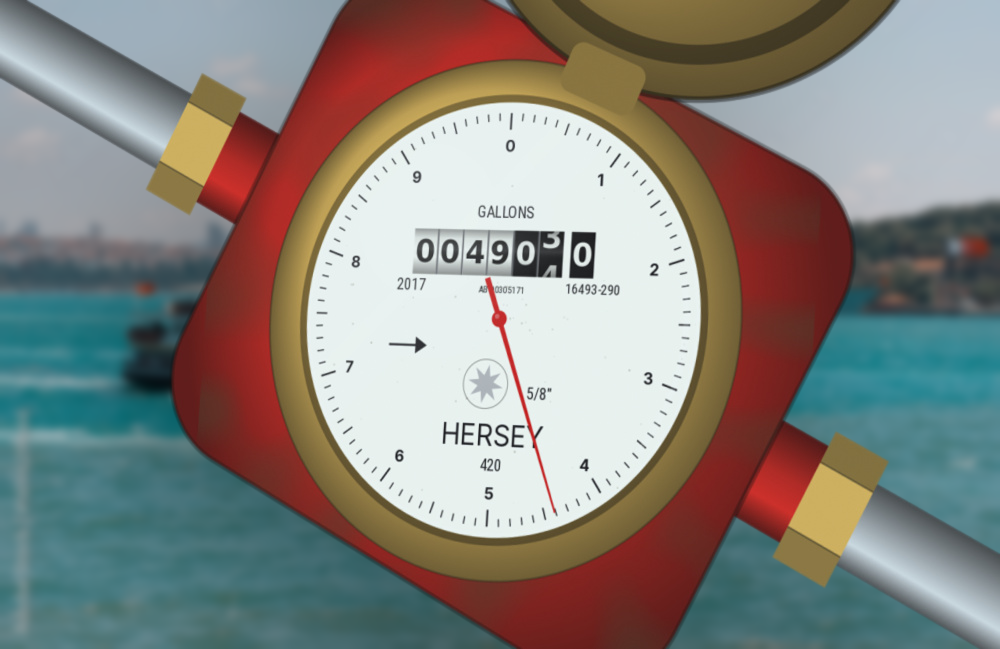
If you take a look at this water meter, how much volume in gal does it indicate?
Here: 49034.4 gal
